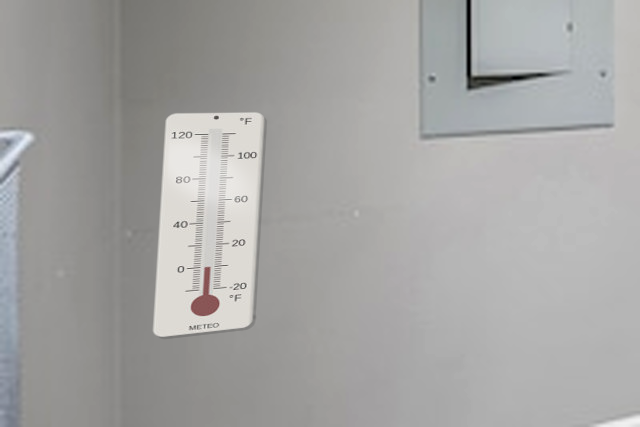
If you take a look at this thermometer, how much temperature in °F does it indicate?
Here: 0 °F
